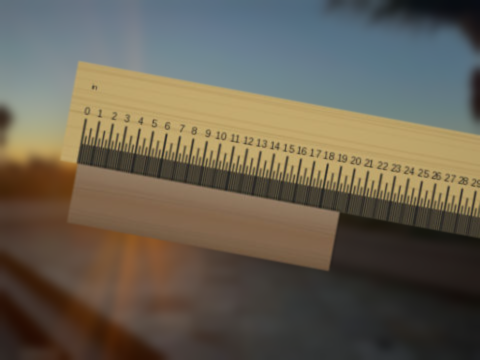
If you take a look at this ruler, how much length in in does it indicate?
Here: 19.5 in
